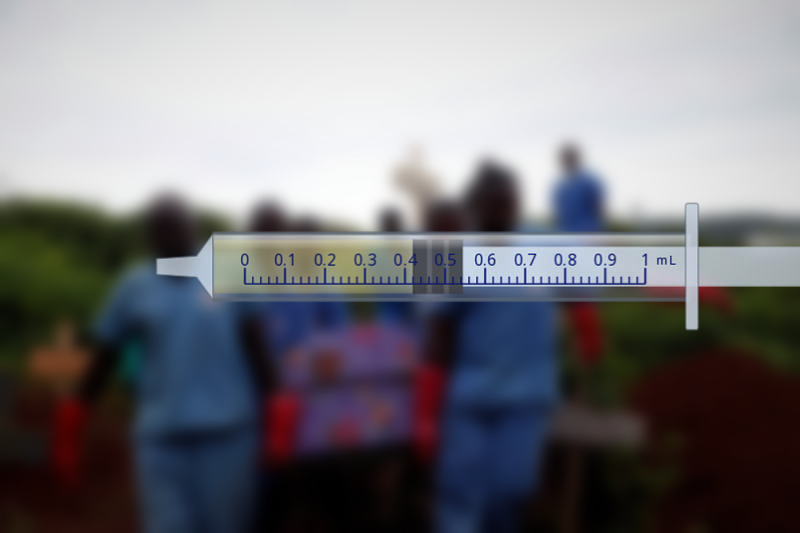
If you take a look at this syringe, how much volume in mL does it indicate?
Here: 0.42 mL
